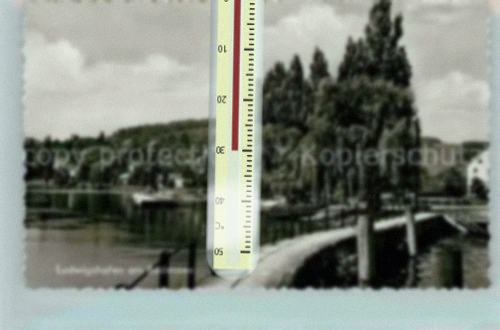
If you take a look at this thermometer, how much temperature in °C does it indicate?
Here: 30 °C
